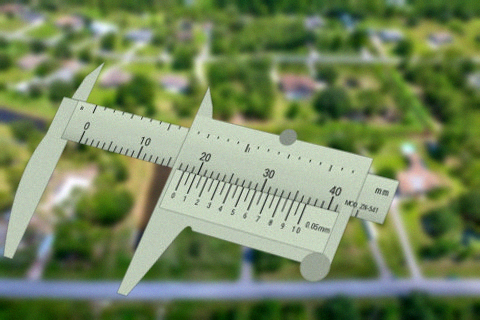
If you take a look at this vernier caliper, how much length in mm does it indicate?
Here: 17.8 mm
